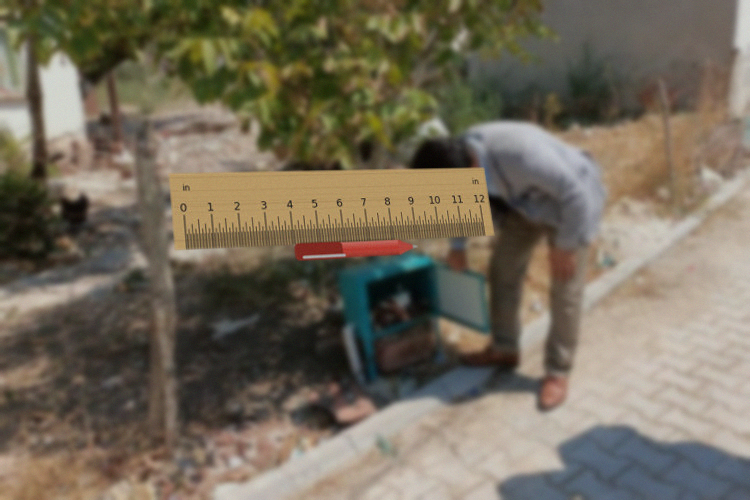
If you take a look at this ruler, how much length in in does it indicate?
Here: 5 in
